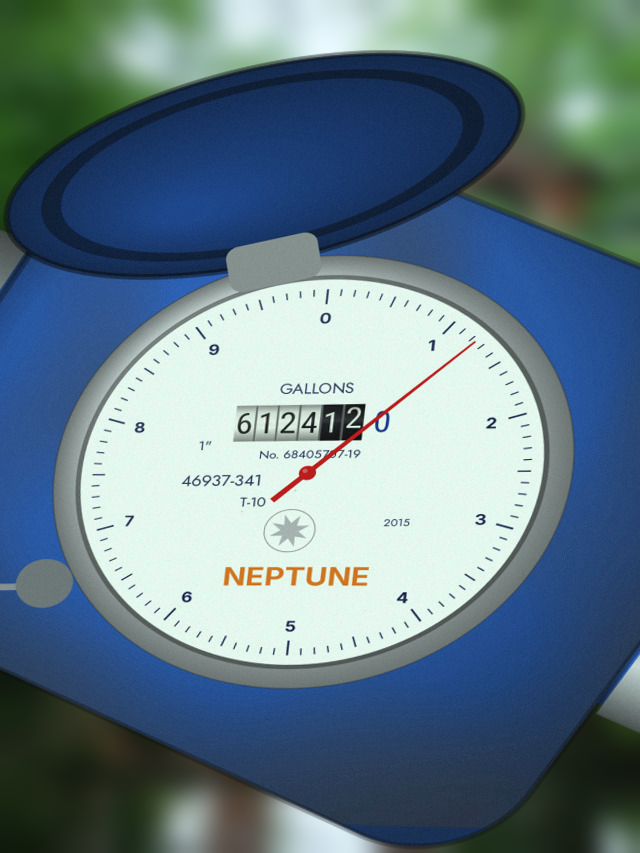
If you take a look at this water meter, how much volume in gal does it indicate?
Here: 6124121.2 gal
